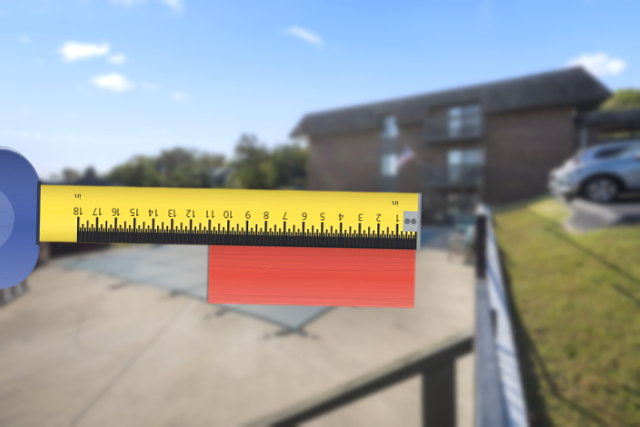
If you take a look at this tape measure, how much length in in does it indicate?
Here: 11 in
